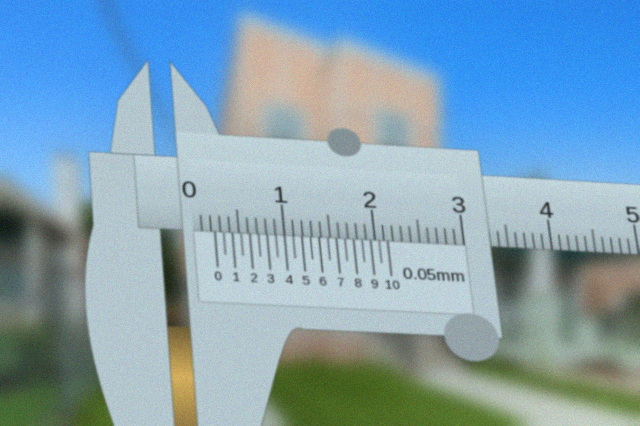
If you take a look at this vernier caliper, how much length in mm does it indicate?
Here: 2.4 mm
